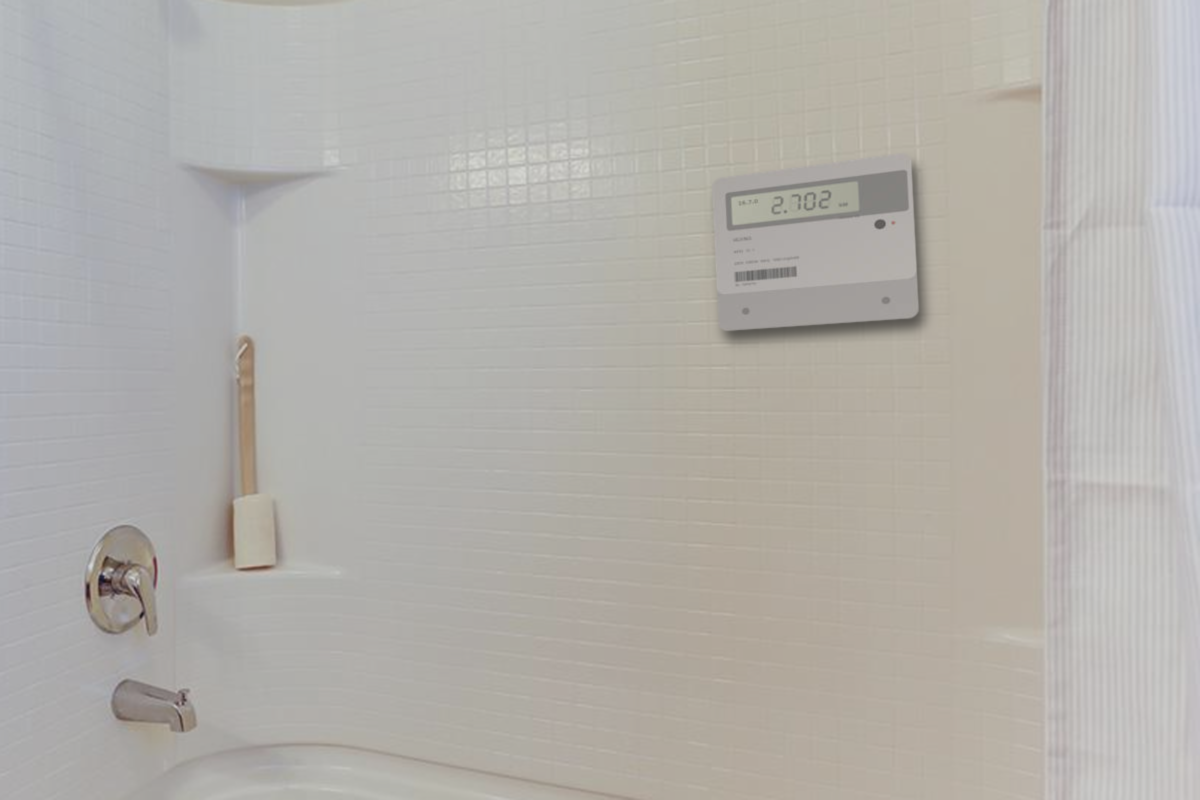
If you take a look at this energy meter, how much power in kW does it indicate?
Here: 2.702 kW
